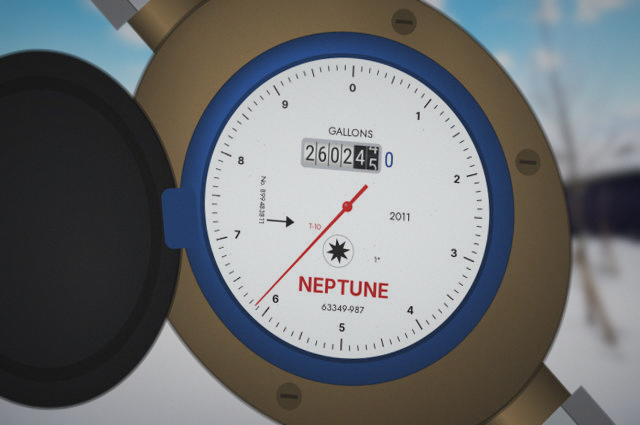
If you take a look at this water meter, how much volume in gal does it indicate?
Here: 2602446.1 gal
